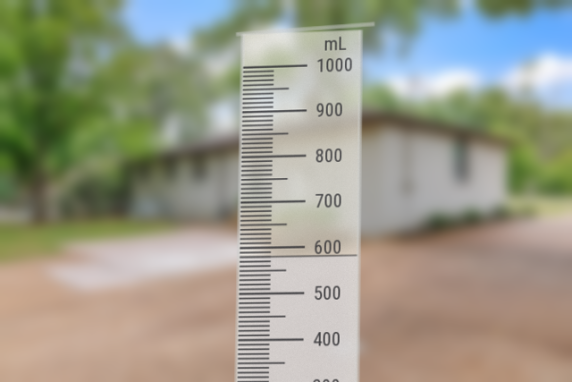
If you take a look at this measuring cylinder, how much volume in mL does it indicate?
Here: 580 mL
